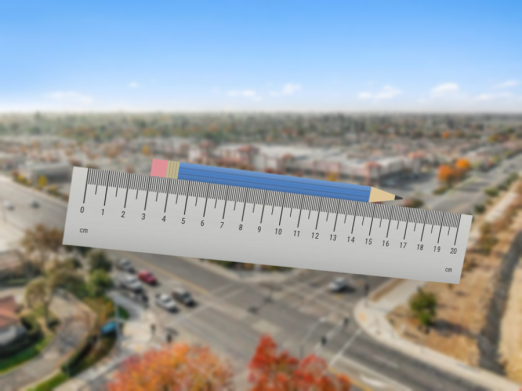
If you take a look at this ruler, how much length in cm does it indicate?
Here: 13.5 cm
